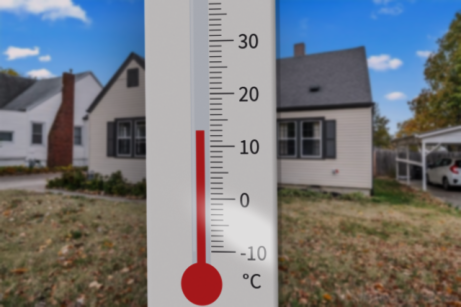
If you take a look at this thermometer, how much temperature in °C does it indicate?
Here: 13 °C
